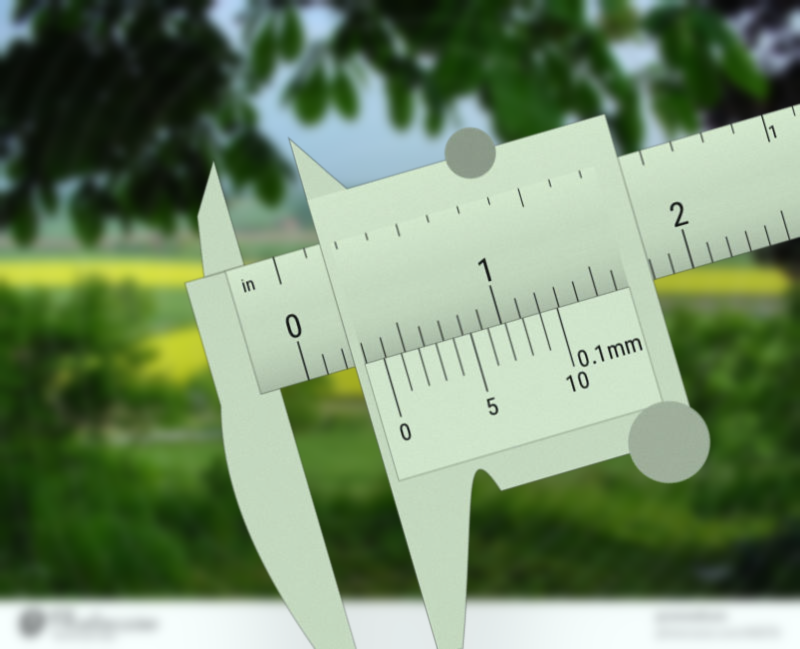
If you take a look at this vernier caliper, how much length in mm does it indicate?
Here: 3.9 mm
